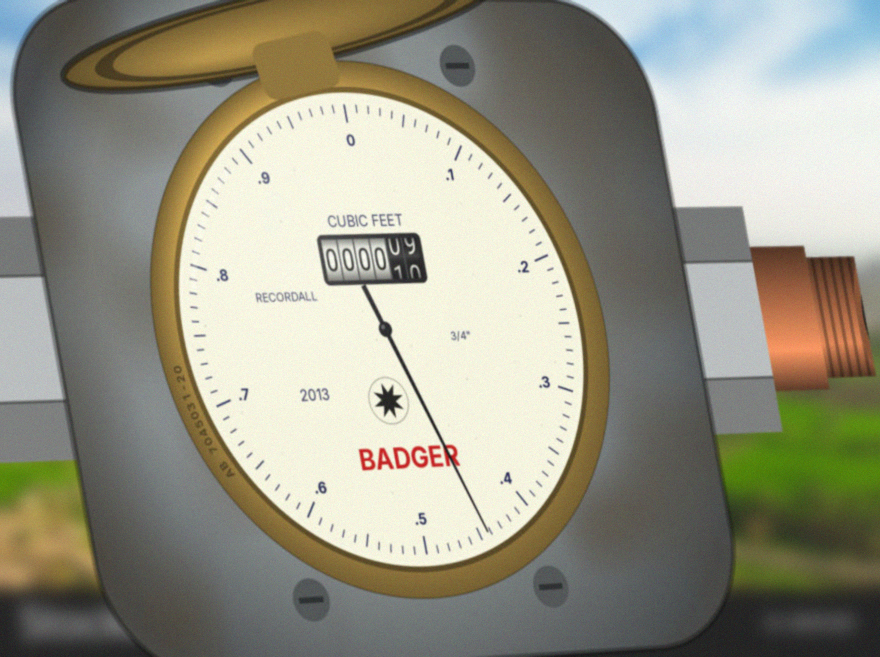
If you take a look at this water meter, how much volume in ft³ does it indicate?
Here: 9.44 ft³
